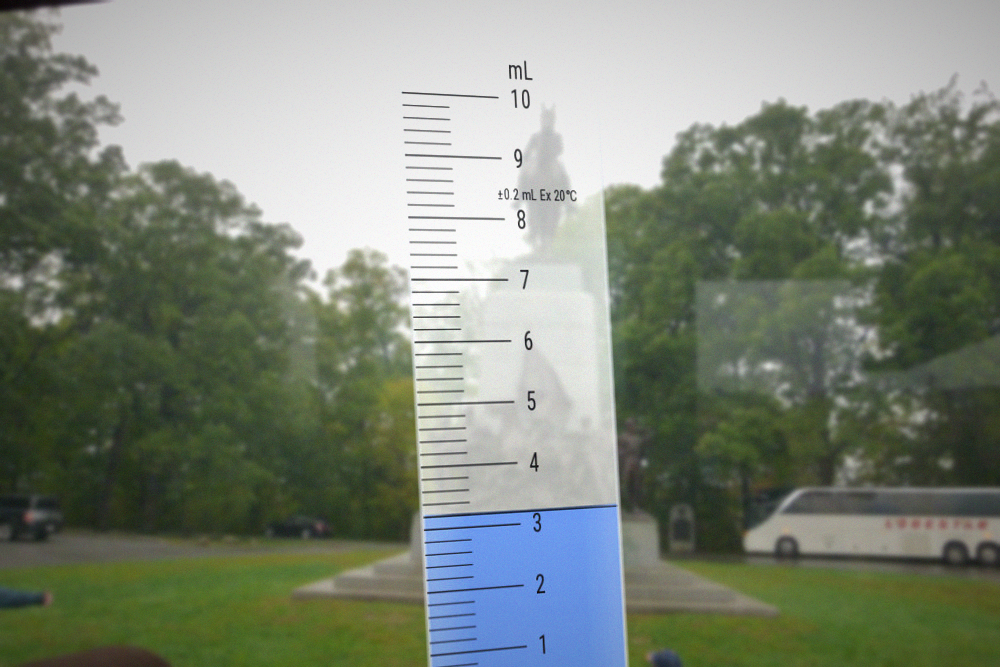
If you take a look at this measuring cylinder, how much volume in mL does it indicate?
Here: 3.2 mL
